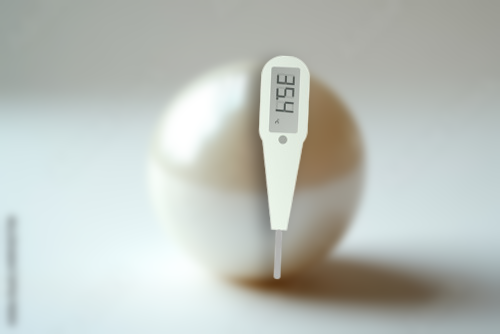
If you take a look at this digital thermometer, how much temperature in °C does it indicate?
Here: 35.4 °C
